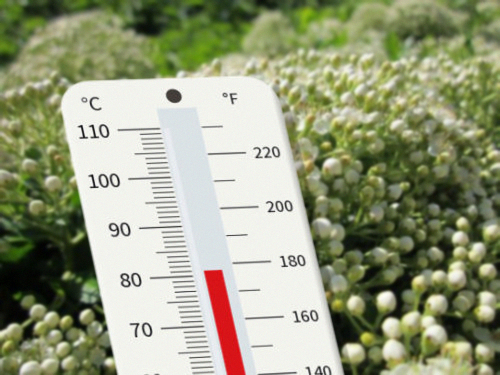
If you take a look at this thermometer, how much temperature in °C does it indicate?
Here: 81 °C
